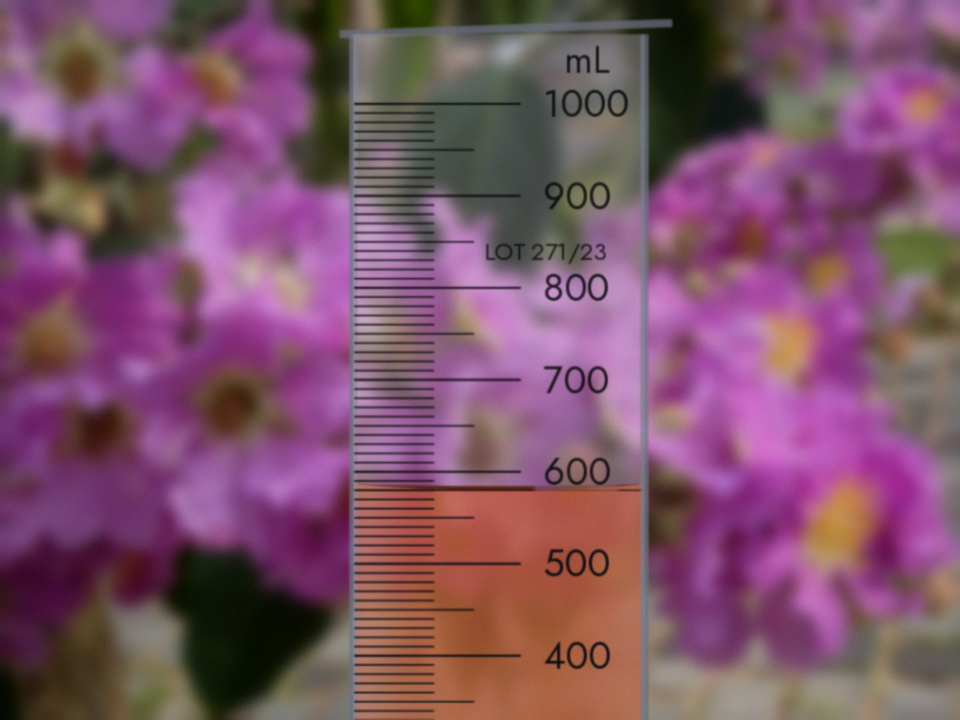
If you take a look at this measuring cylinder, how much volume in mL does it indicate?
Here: 580 mL
